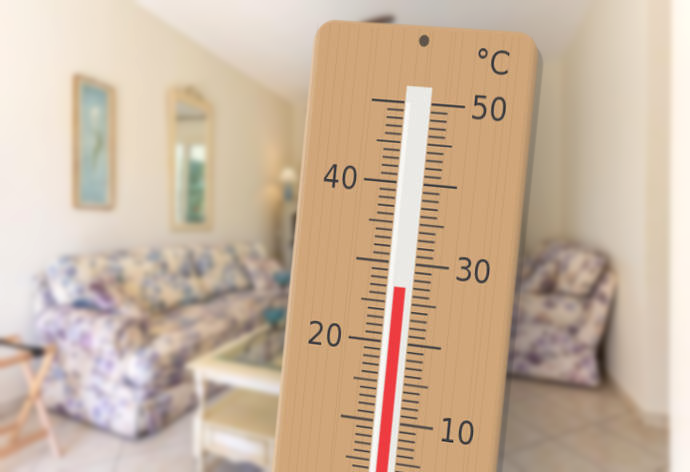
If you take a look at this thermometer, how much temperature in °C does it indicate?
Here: 27 °C
